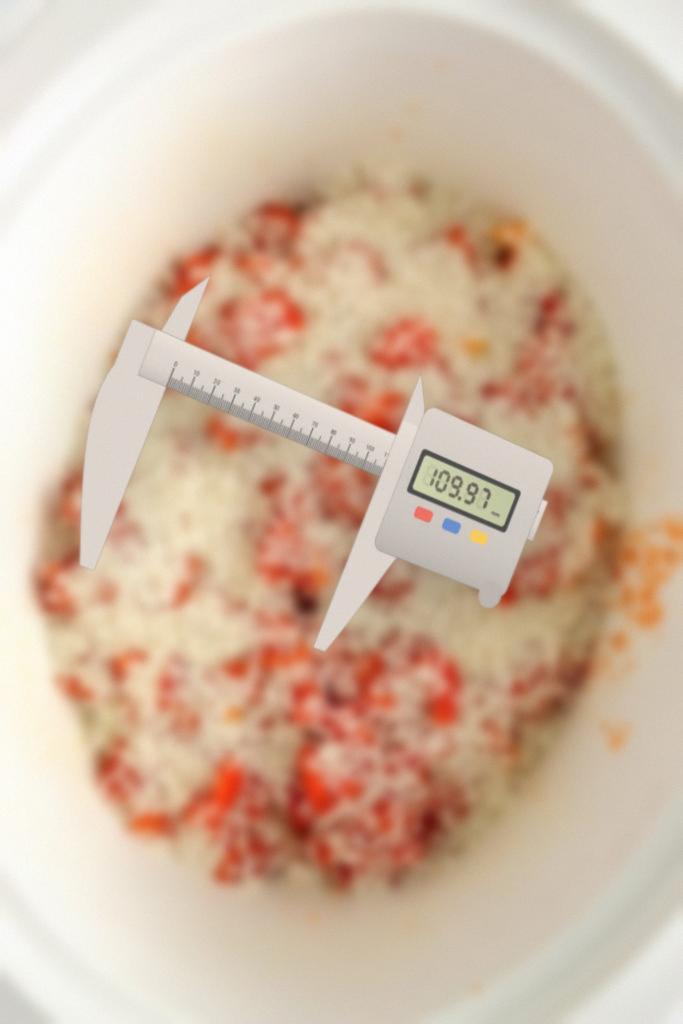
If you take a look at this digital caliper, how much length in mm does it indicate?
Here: 109.97 mm
